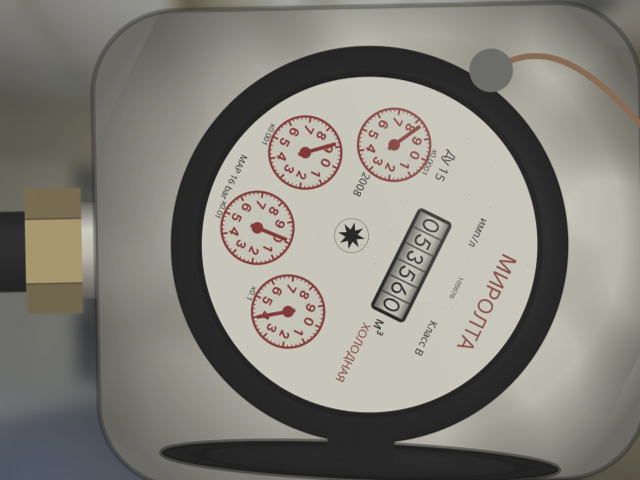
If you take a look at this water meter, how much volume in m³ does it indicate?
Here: 53560.3988 m³
